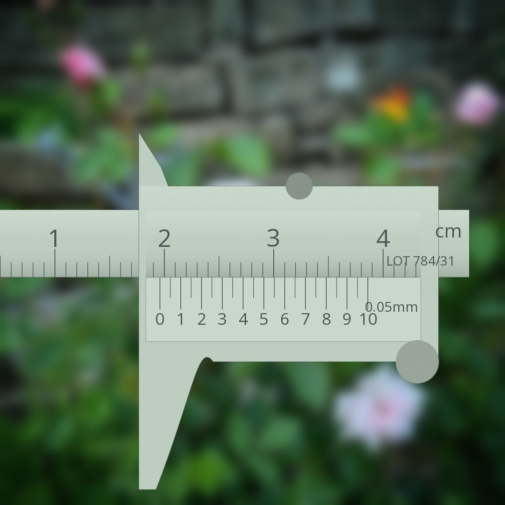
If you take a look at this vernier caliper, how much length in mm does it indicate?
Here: 19.6 mm
